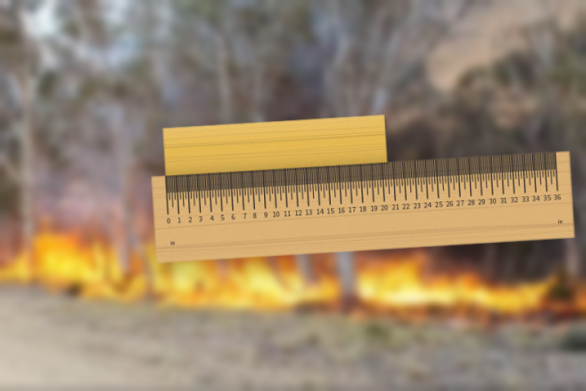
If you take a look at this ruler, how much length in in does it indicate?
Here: 20.5 in
